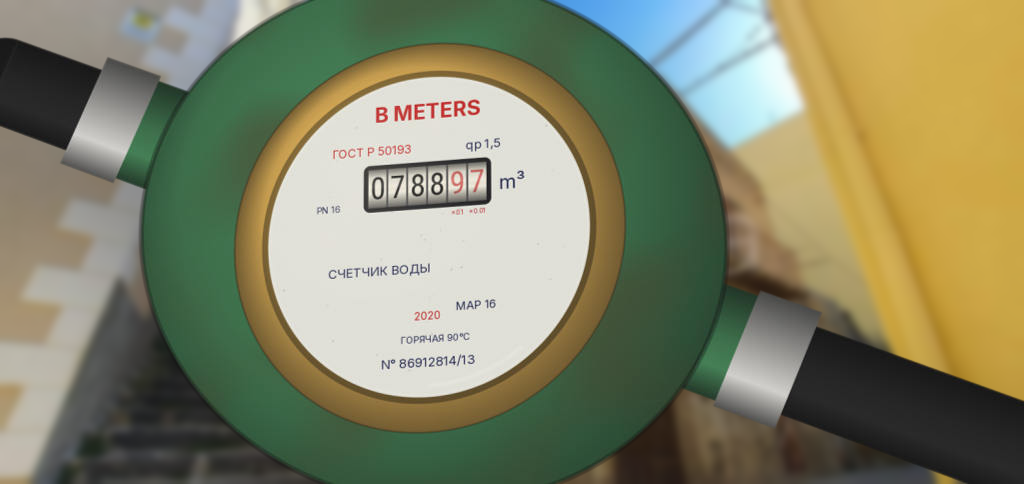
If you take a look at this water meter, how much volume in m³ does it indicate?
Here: 788.97 m³
